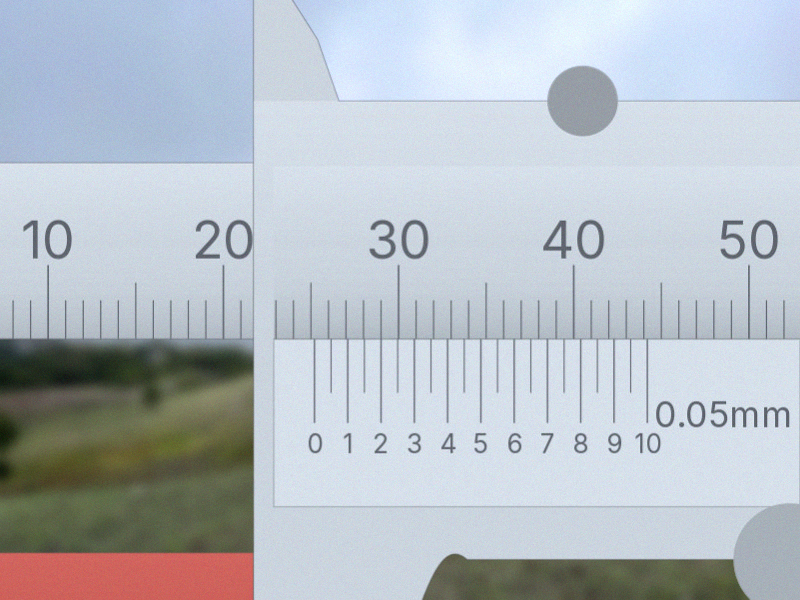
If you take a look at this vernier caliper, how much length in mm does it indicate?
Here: 25.2 mm
